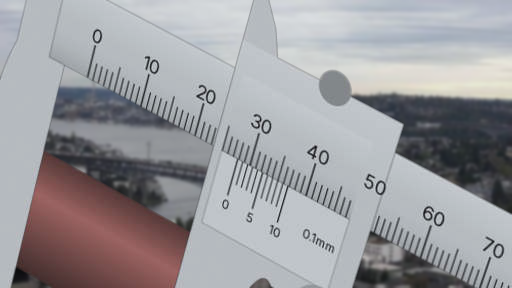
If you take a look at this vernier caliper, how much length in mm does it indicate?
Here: 27.8 mm
